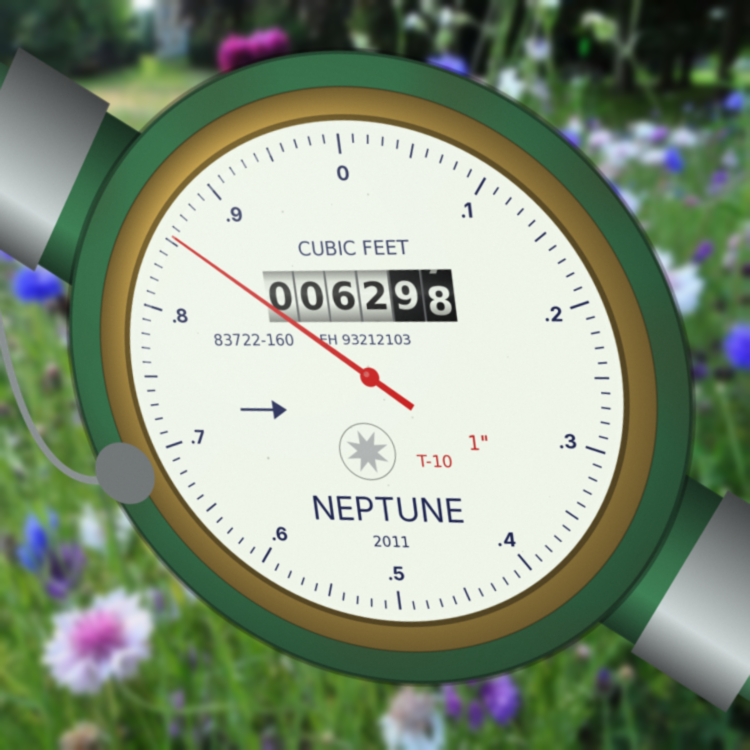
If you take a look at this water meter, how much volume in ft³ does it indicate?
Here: 6297.85 ft³
